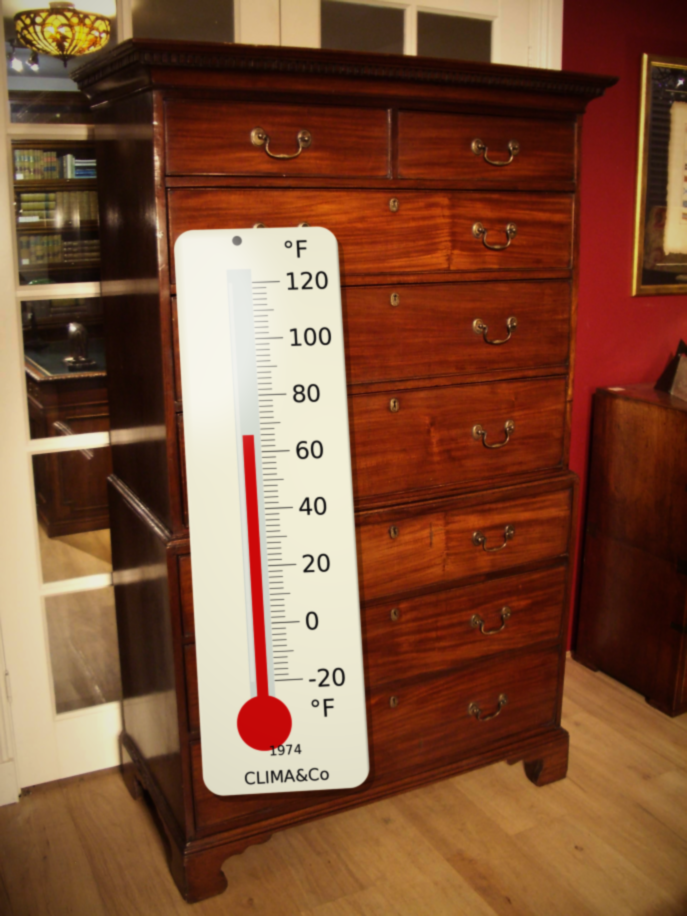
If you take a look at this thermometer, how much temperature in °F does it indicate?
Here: 66 °F
